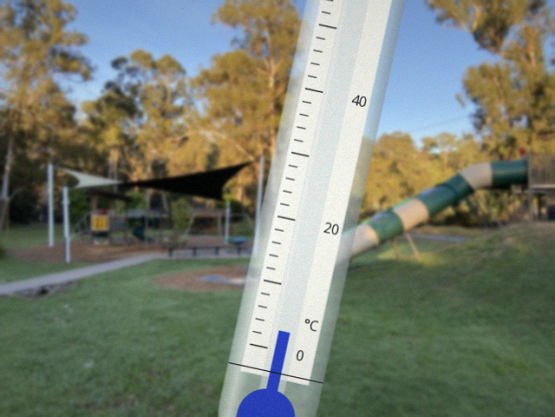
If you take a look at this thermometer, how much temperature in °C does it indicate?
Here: 3 °C
